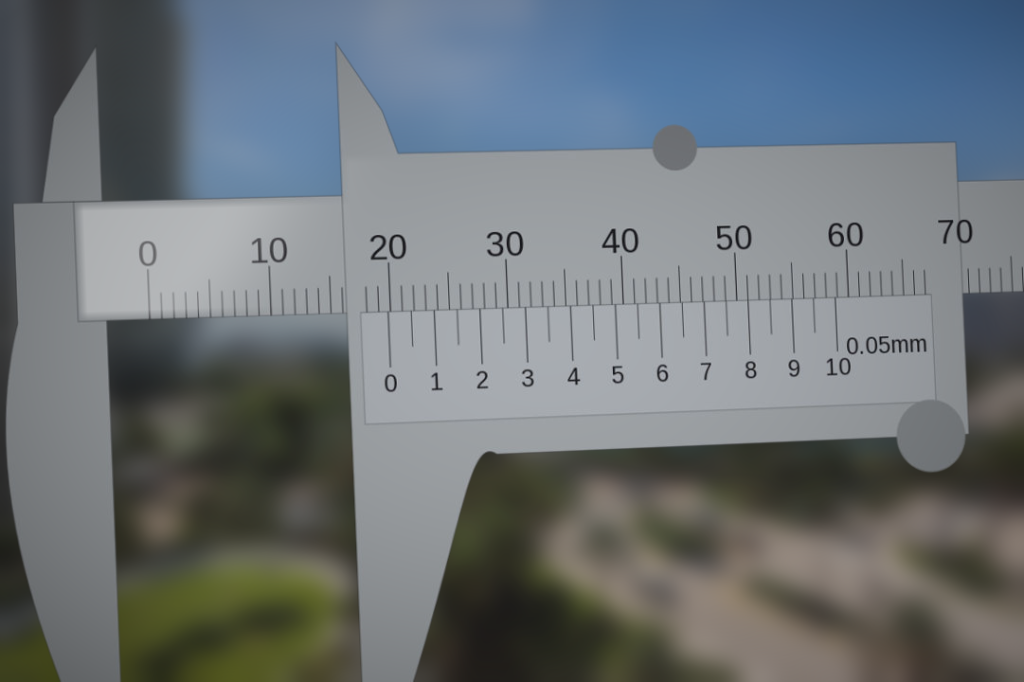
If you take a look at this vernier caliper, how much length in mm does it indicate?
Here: 19.8 mm
